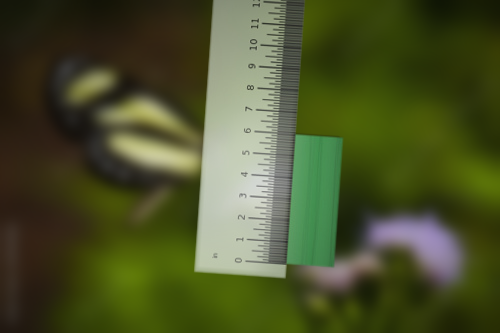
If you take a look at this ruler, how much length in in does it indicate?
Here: 6 in
